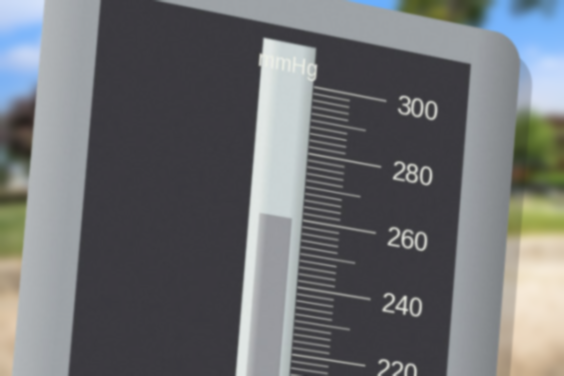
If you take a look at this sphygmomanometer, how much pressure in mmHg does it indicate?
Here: 260 mmHg
